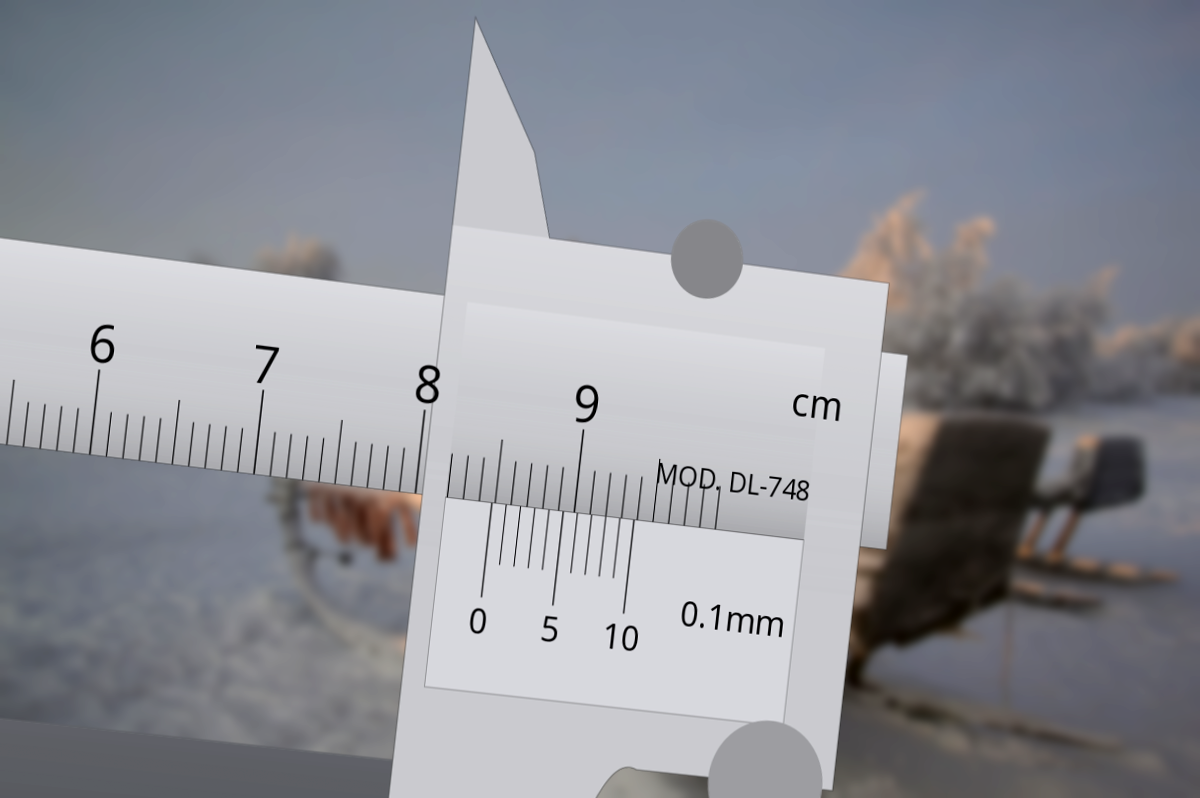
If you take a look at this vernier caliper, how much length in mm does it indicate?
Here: 84.8 mm
